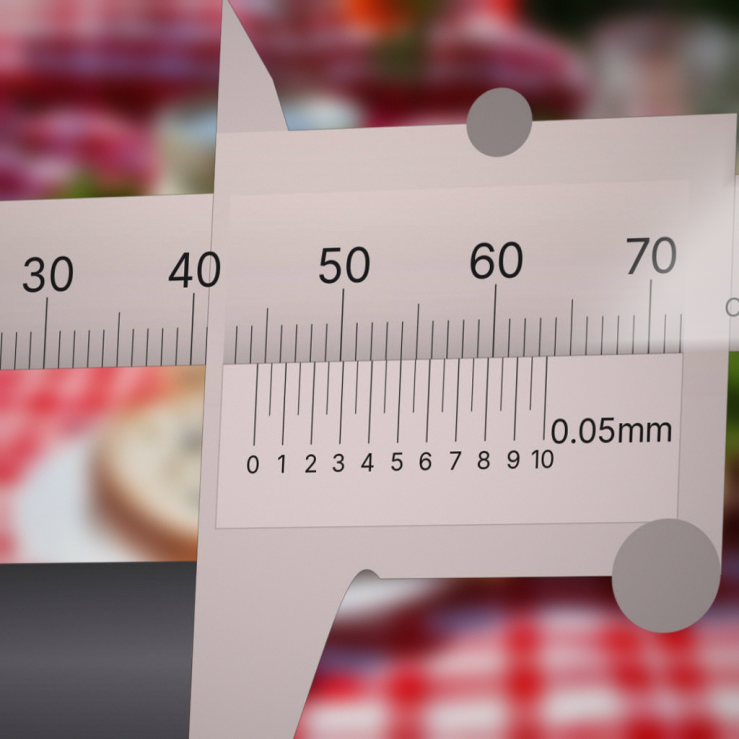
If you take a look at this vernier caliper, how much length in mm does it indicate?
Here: 44.5 mm
